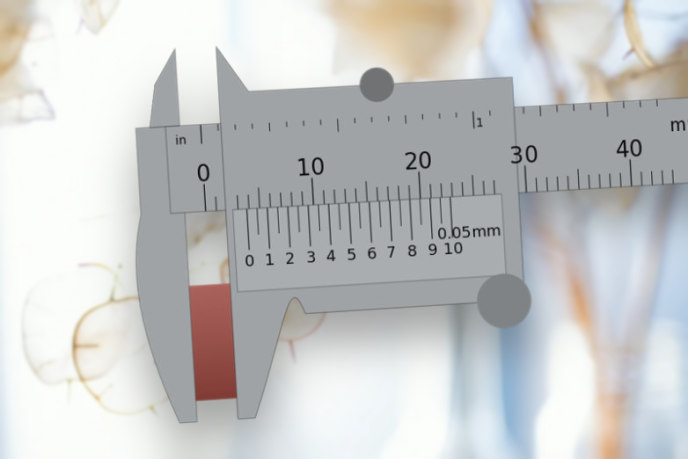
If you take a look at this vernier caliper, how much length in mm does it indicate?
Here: 3.8 mm
